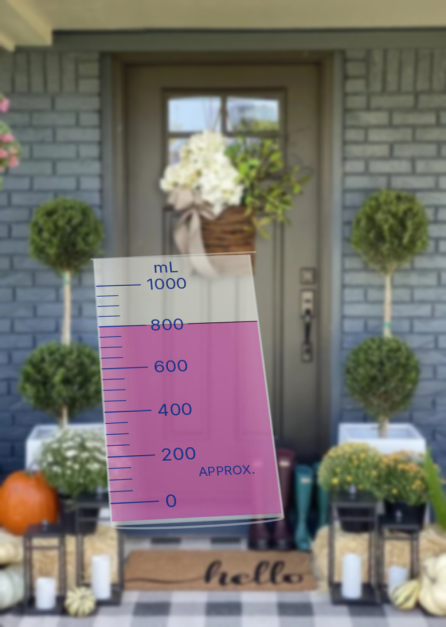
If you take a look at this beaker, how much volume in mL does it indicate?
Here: 800 mL
